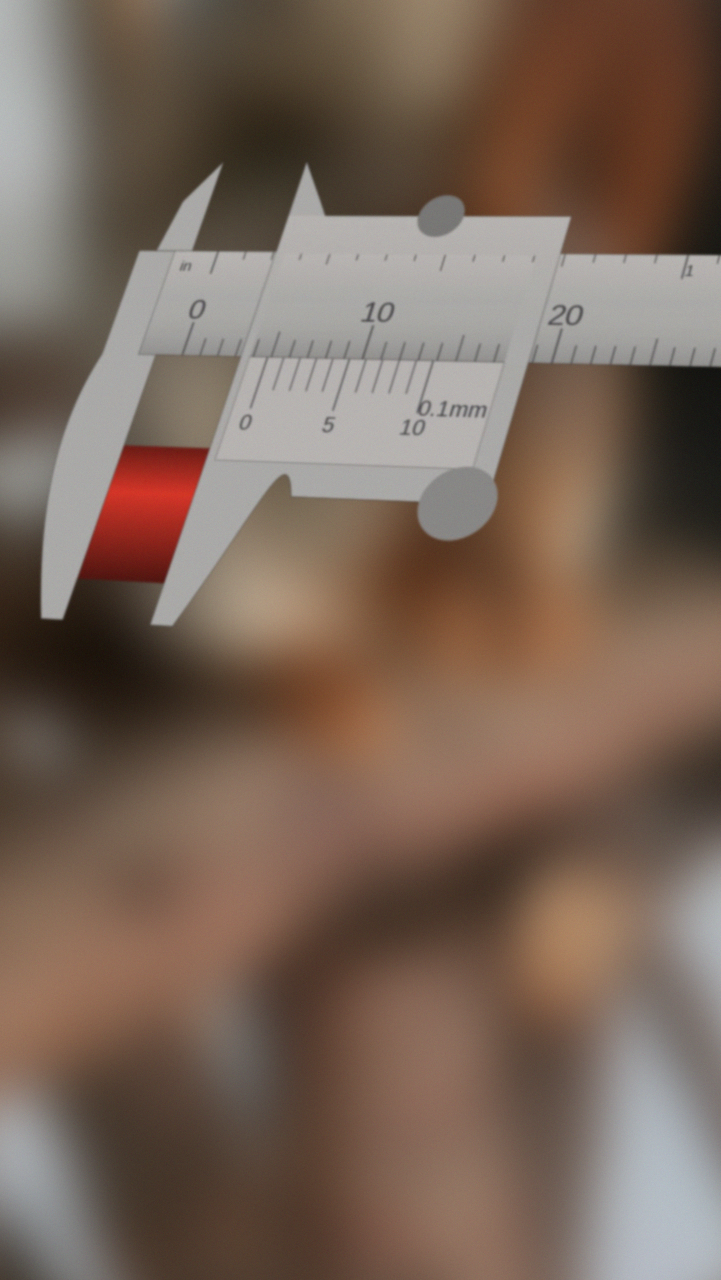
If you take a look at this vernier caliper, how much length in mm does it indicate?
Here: 4.8 mm
